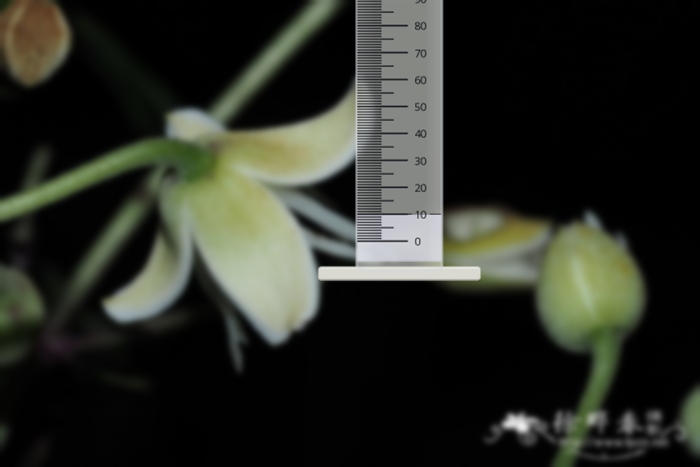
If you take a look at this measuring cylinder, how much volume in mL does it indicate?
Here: 10 mL
